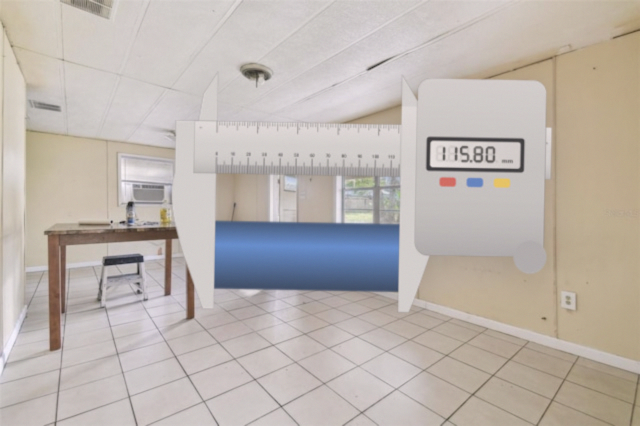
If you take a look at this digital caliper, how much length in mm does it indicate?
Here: 115.80 mm
